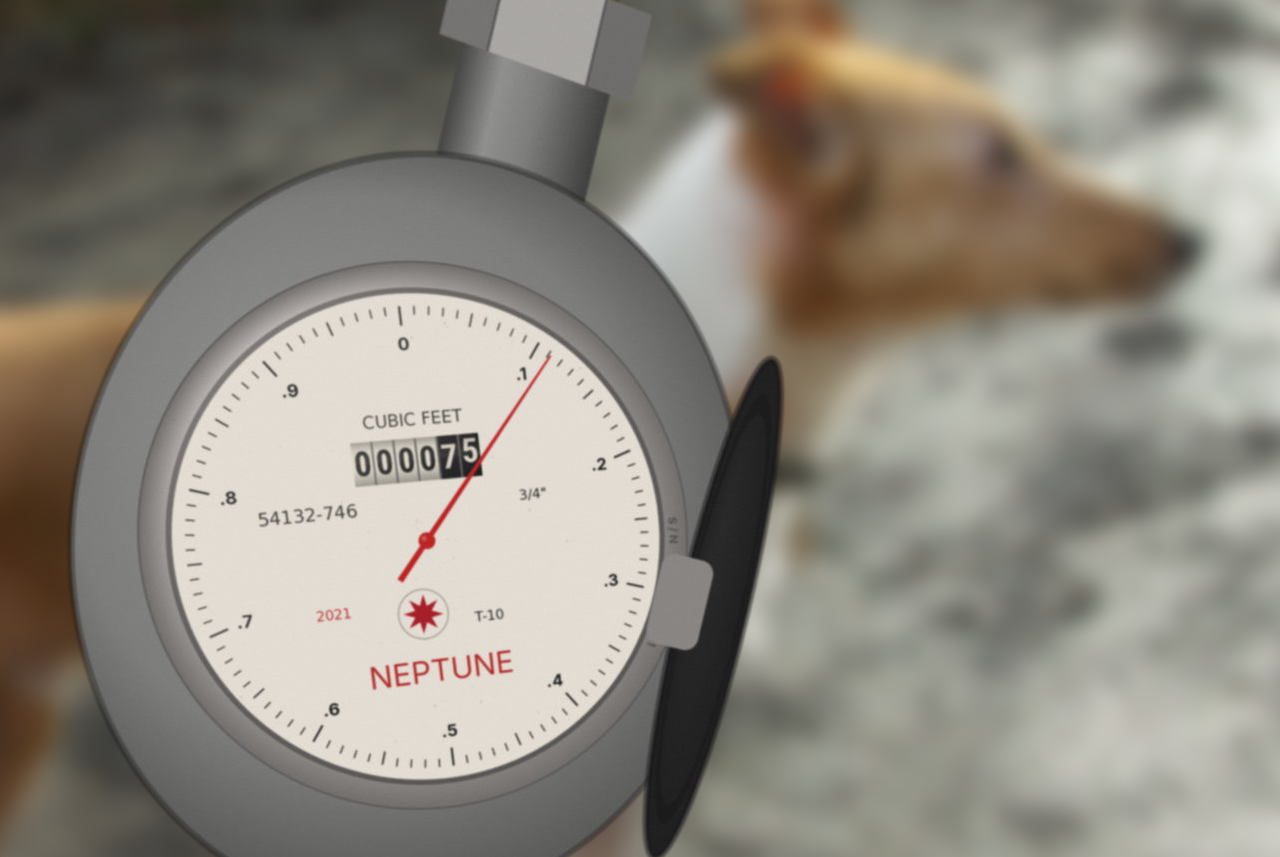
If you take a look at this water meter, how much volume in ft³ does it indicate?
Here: 75.11 ft³
